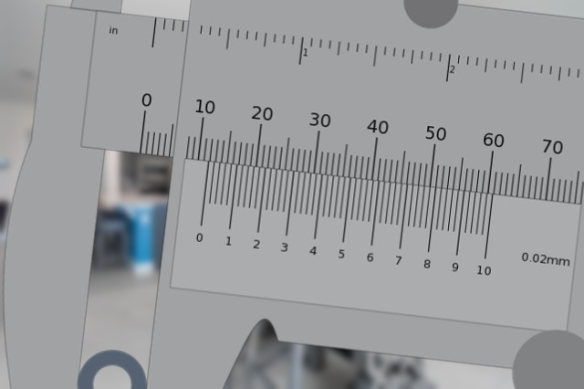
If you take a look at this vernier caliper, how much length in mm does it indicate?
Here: 11.8 mm
